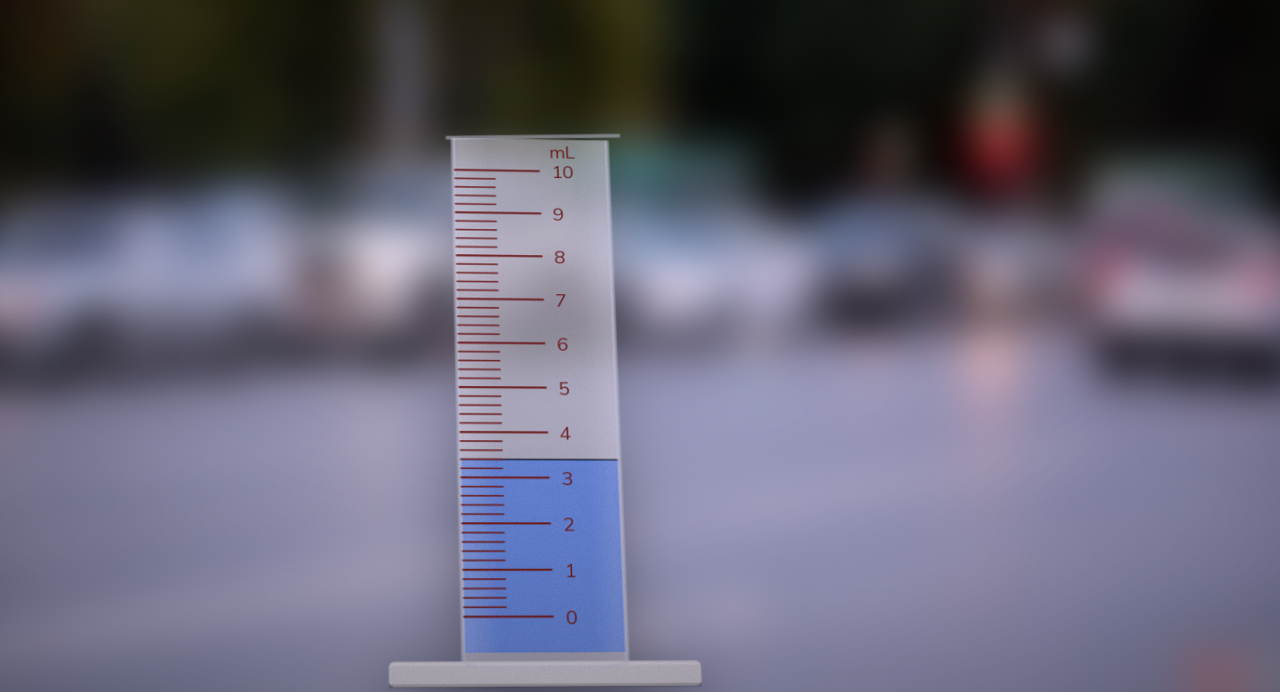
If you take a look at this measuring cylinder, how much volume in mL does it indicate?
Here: 3.4 mL
